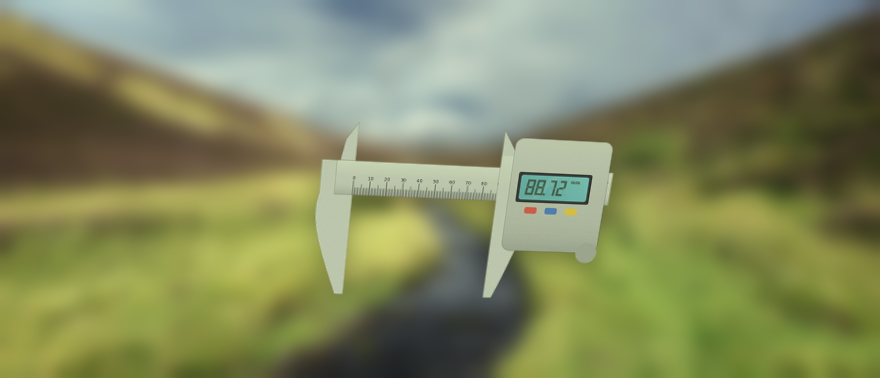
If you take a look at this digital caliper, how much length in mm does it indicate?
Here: 88.72 mm
